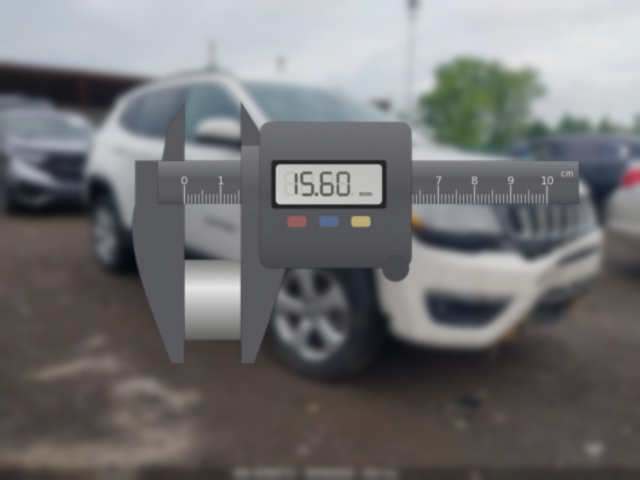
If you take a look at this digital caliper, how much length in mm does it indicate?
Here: 15.60 mm
